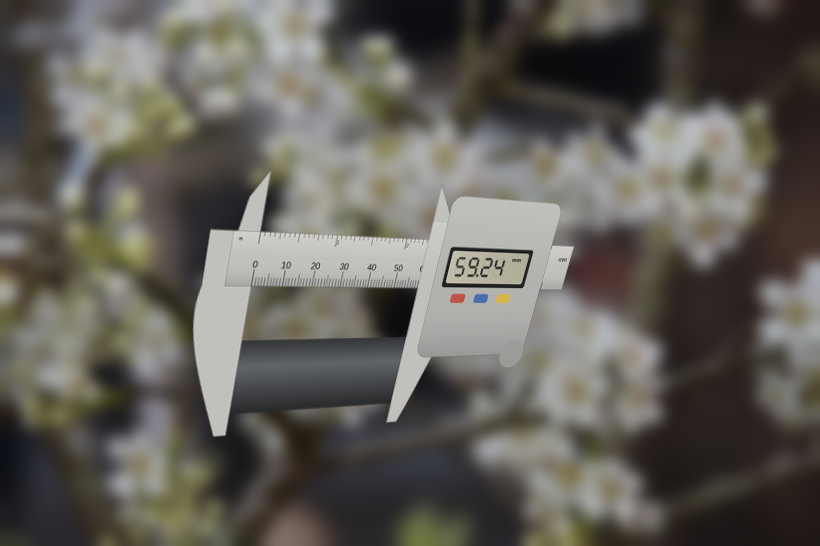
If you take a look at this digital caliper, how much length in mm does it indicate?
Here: 59.24 mm
